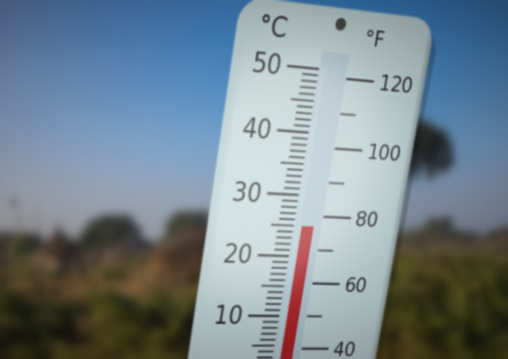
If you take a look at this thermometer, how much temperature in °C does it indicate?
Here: 25 °C
